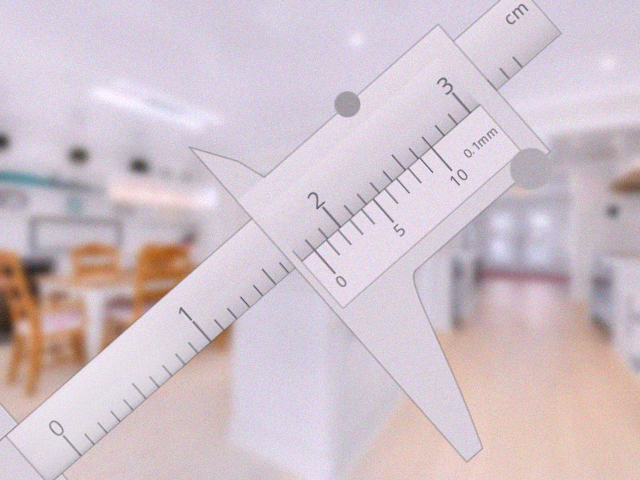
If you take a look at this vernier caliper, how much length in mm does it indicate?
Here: 18.0 mm
